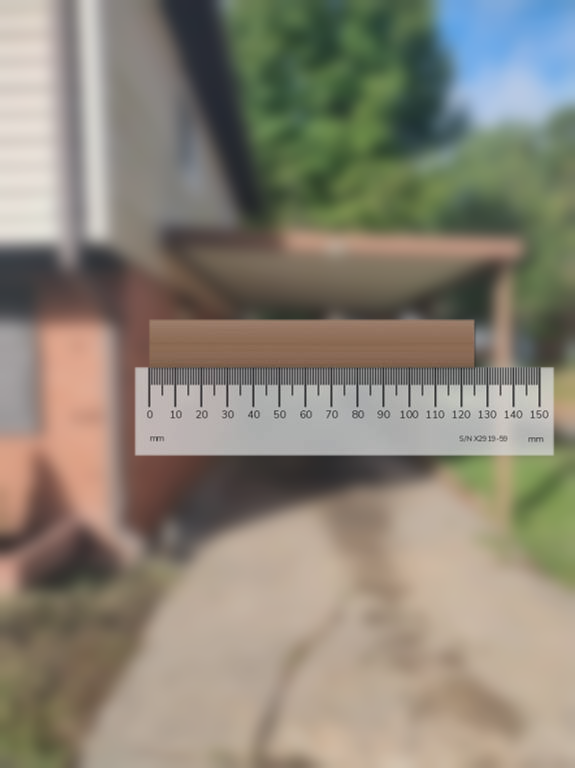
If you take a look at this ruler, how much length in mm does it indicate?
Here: 125 mm
